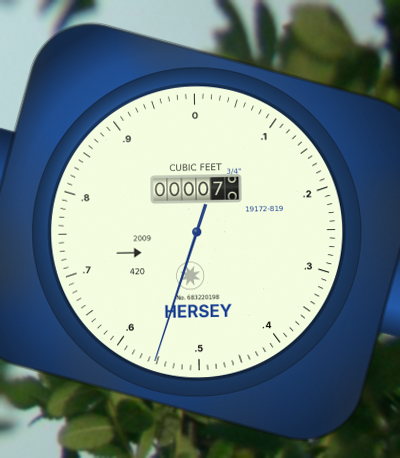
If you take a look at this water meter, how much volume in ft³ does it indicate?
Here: 78.55 ft³
